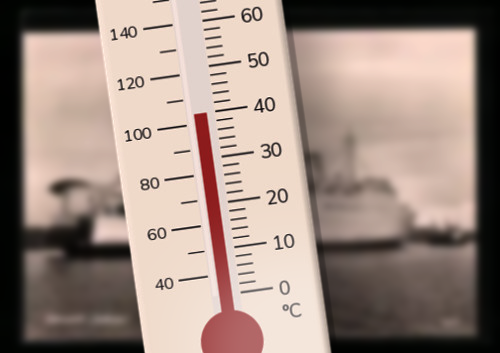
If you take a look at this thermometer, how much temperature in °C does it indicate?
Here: 40 °C
